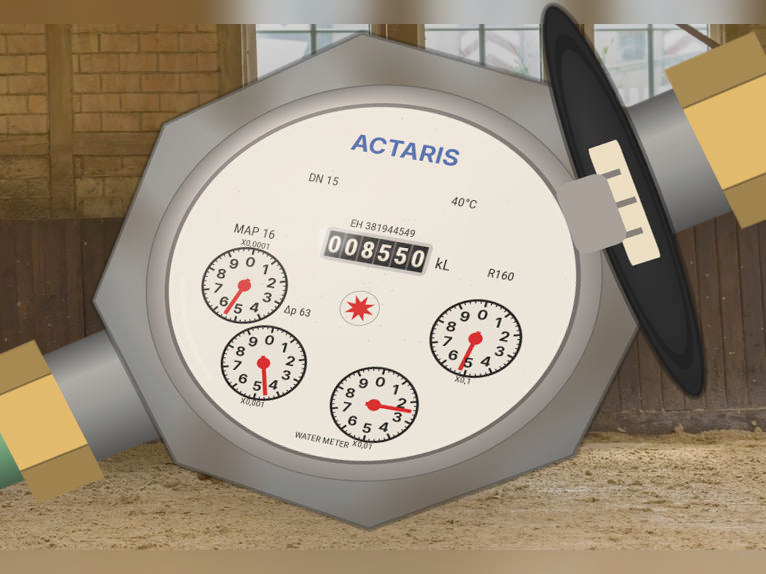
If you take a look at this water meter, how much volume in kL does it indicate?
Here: 8550.5245 kL
